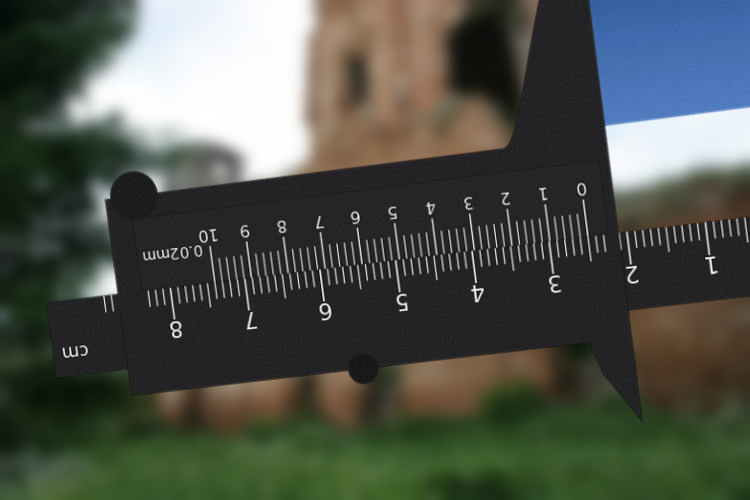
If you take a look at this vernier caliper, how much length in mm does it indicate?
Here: 25.0 mm
